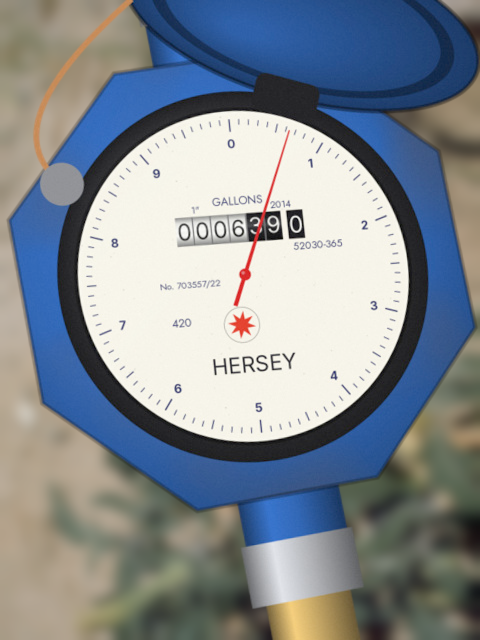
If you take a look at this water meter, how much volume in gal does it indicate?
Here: 6390.6 gal
